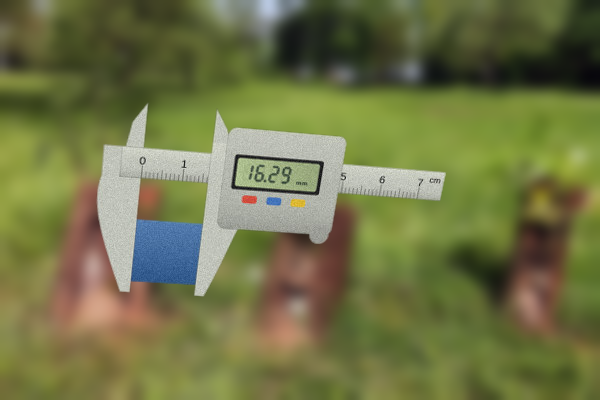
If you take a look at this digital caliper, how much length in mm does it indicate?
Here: 16.29 mm
